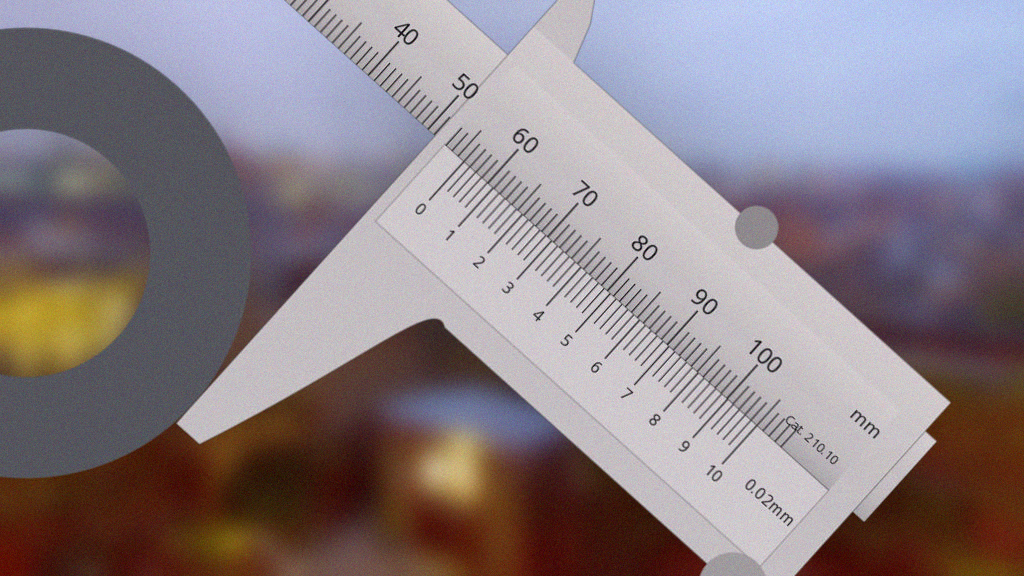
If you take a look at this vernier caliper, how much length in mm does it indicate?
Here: 56.0 mm
